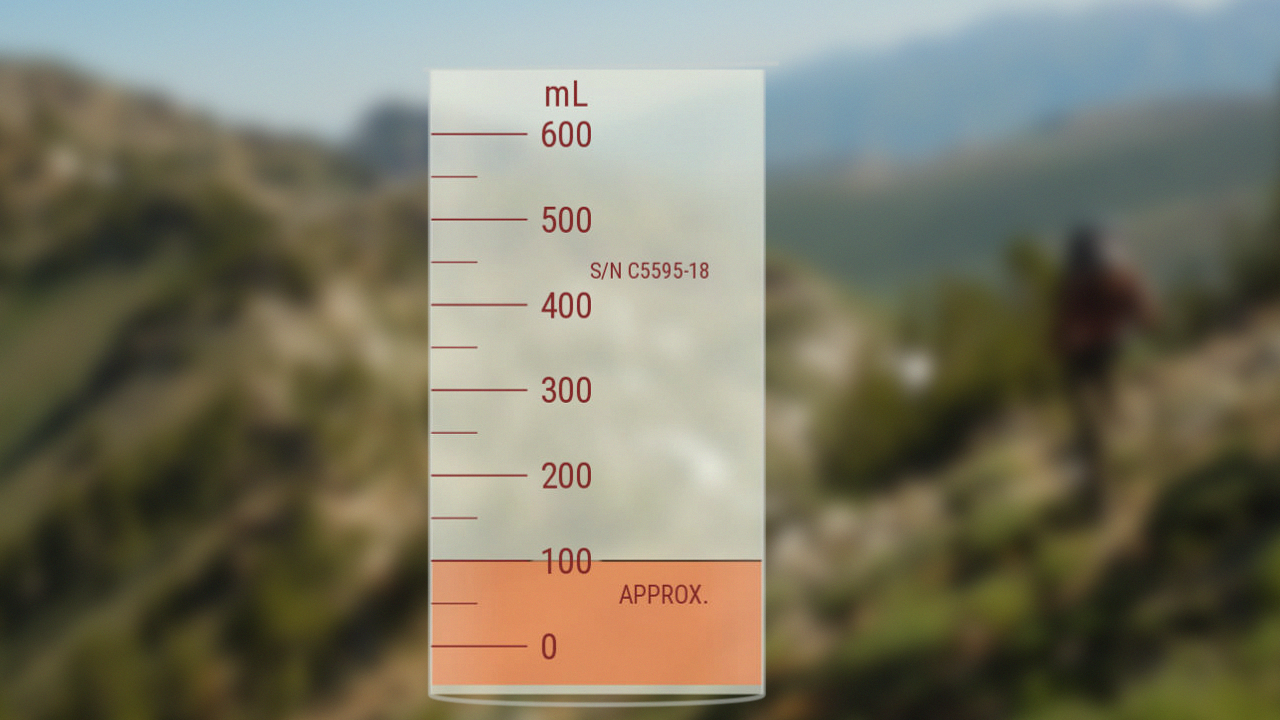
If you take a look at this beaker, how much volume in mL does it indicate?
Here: 100 mL
